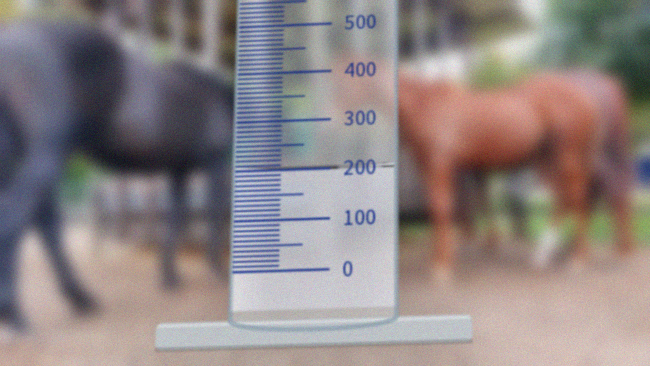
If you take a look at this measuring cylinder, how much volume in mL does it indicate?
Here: 200 mL
